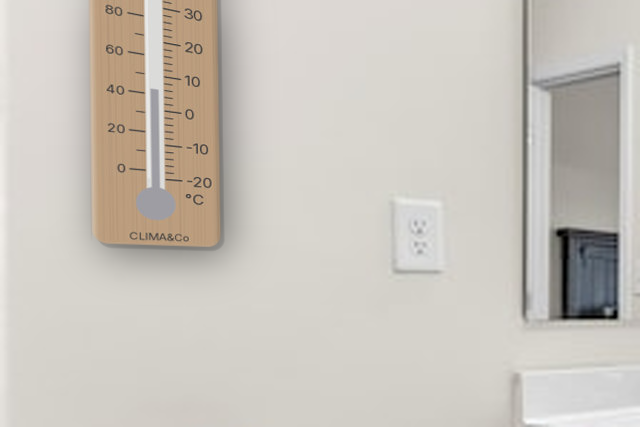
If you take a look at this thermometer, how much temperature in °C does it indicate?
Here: 6 °C
